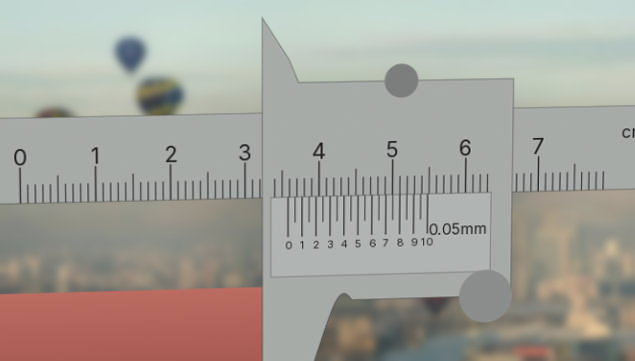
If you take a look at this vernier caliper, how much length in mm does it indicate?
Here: 35.8 mm
